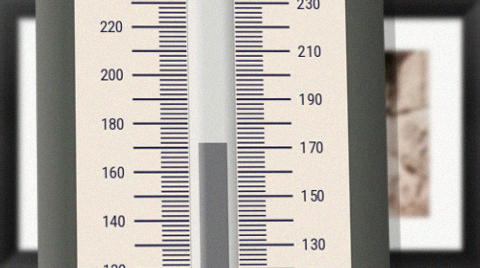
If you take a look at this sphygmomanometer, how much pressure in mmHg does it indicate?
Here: 172 mmHg
